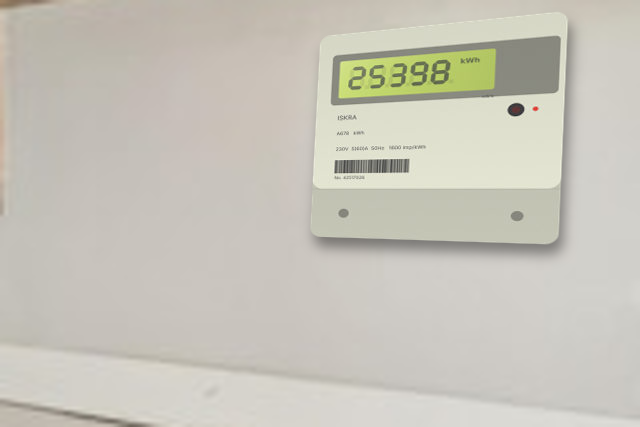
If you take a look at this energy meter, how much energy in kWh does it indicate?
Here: 25398 kWh
